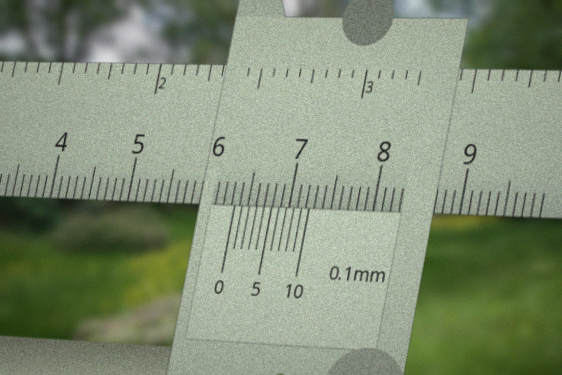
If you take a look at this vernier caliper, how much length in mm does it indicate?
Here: 63.4 mm
